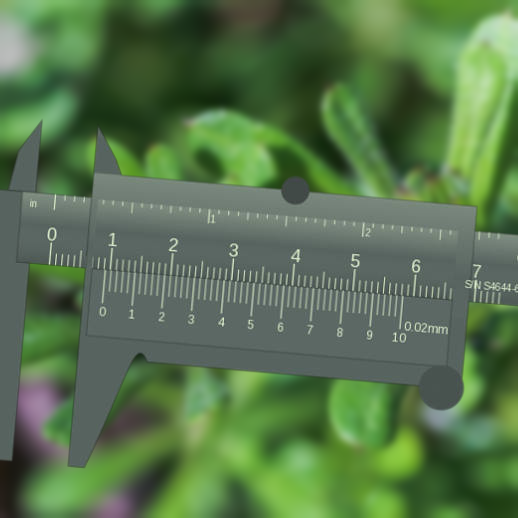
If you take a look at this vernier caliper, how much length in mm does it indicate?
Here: 9.2 mm
